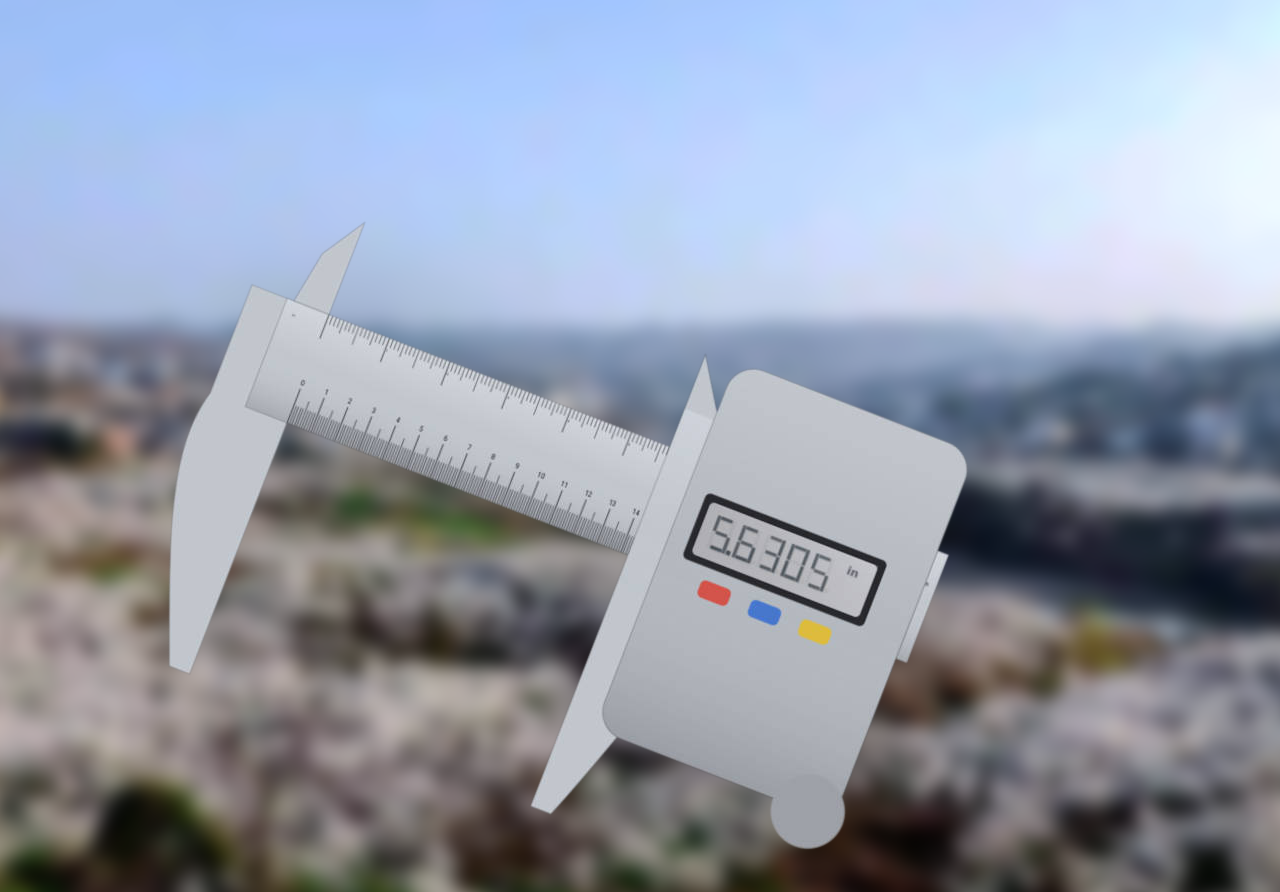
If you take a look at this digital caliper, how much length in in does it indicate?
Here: 5.6305 in
